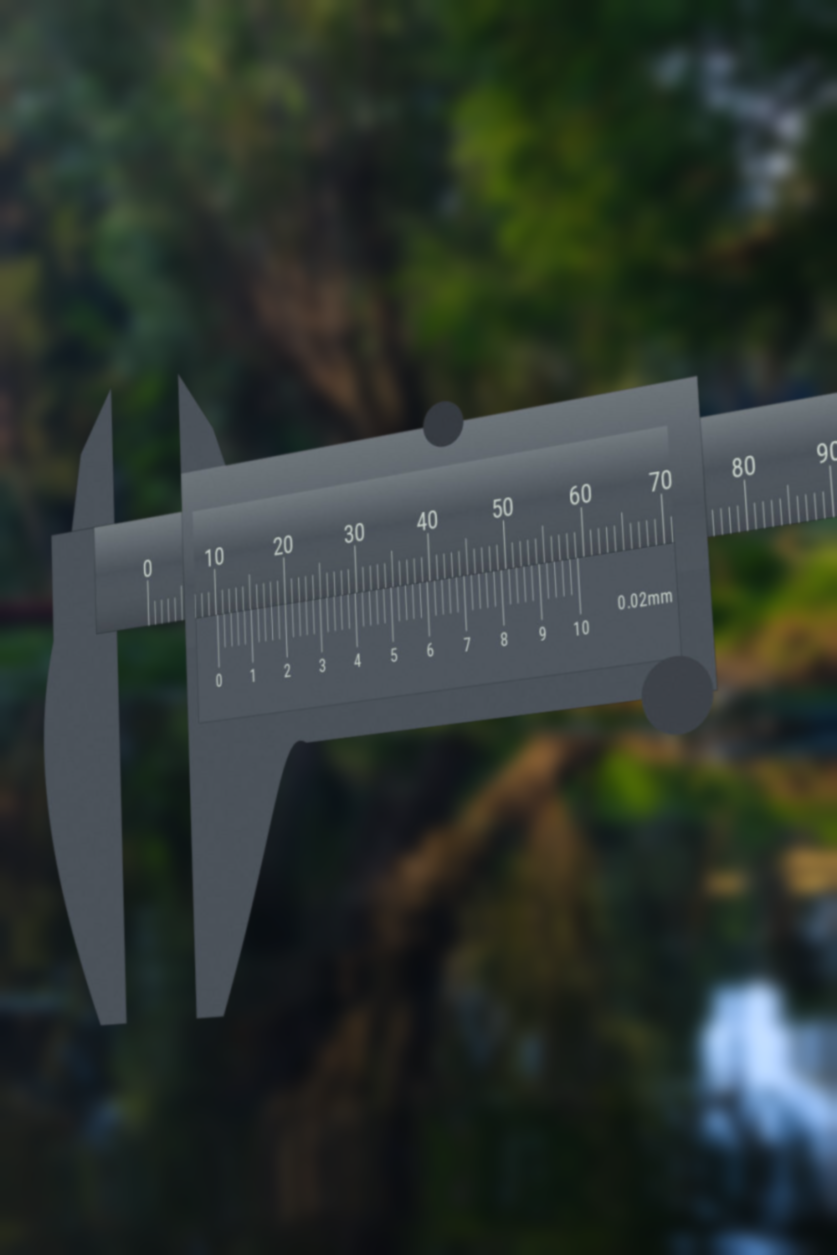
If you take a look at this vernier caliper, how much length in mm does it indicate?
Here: 10.2 mm
